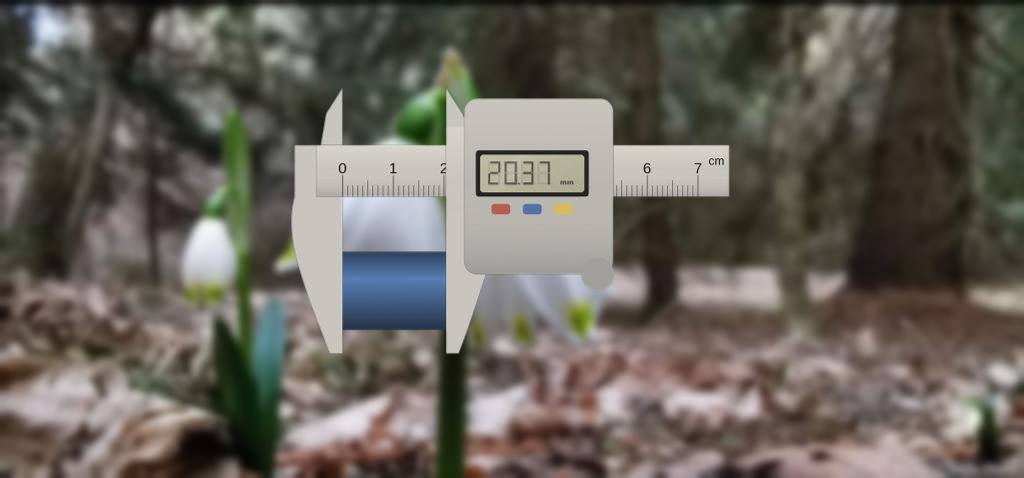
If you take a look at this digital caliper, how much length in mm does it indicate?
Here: 20.37 mm
